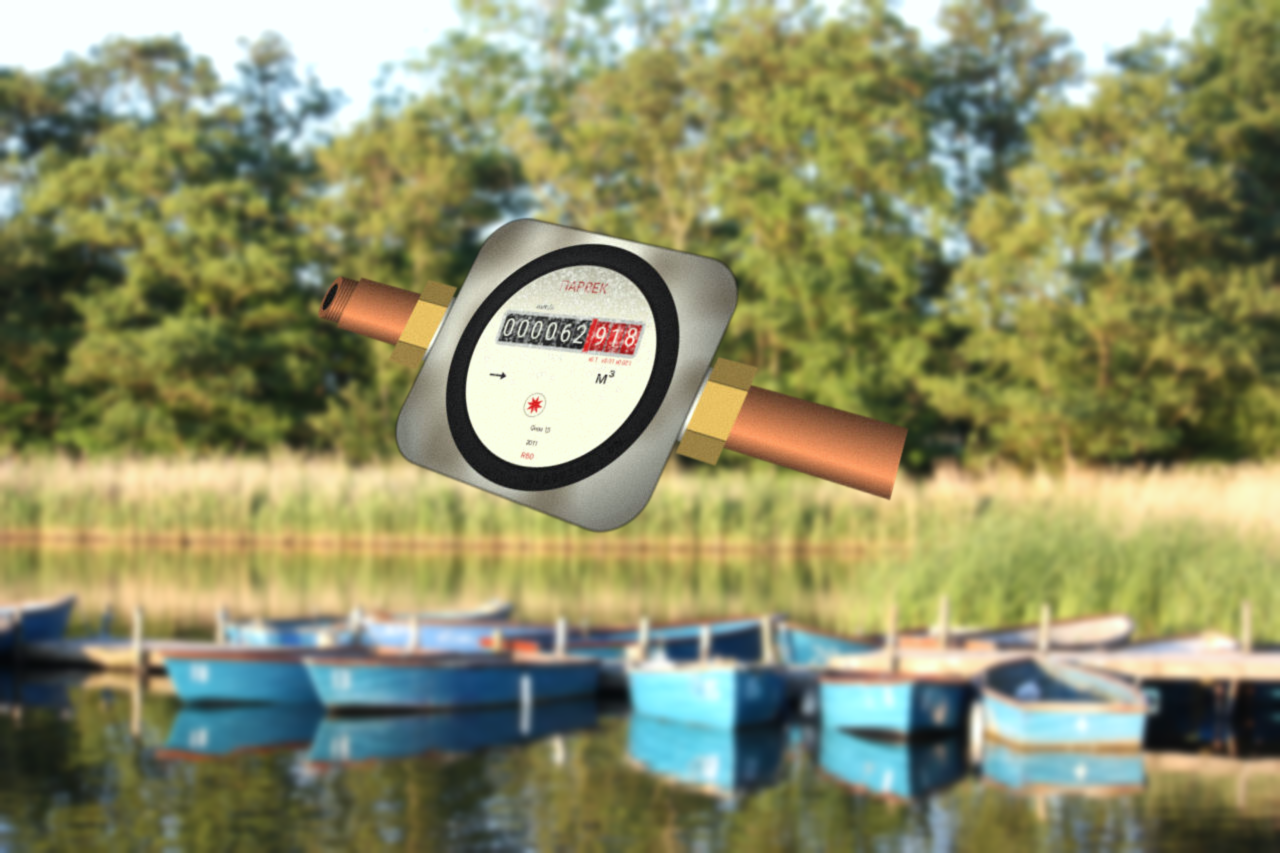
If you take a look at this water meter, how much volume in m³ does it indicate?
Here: 62.918 m³
